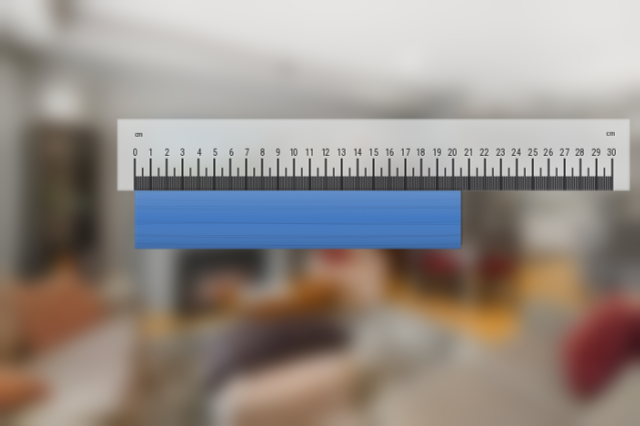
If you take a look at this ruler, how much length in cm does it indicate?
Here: 20.5 cm
